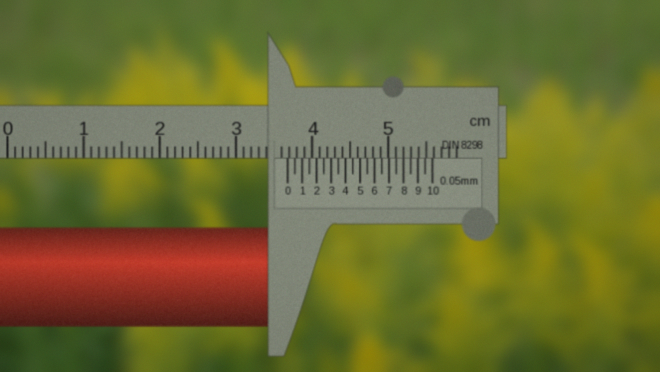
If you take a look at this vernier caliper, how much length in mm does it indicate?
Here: 36.8 mm
